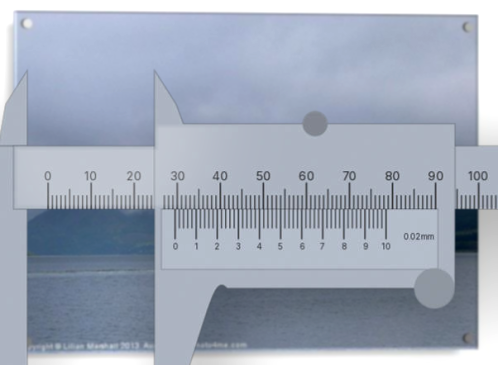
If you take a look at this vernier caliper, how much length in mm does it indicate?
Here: 29.5 mm
